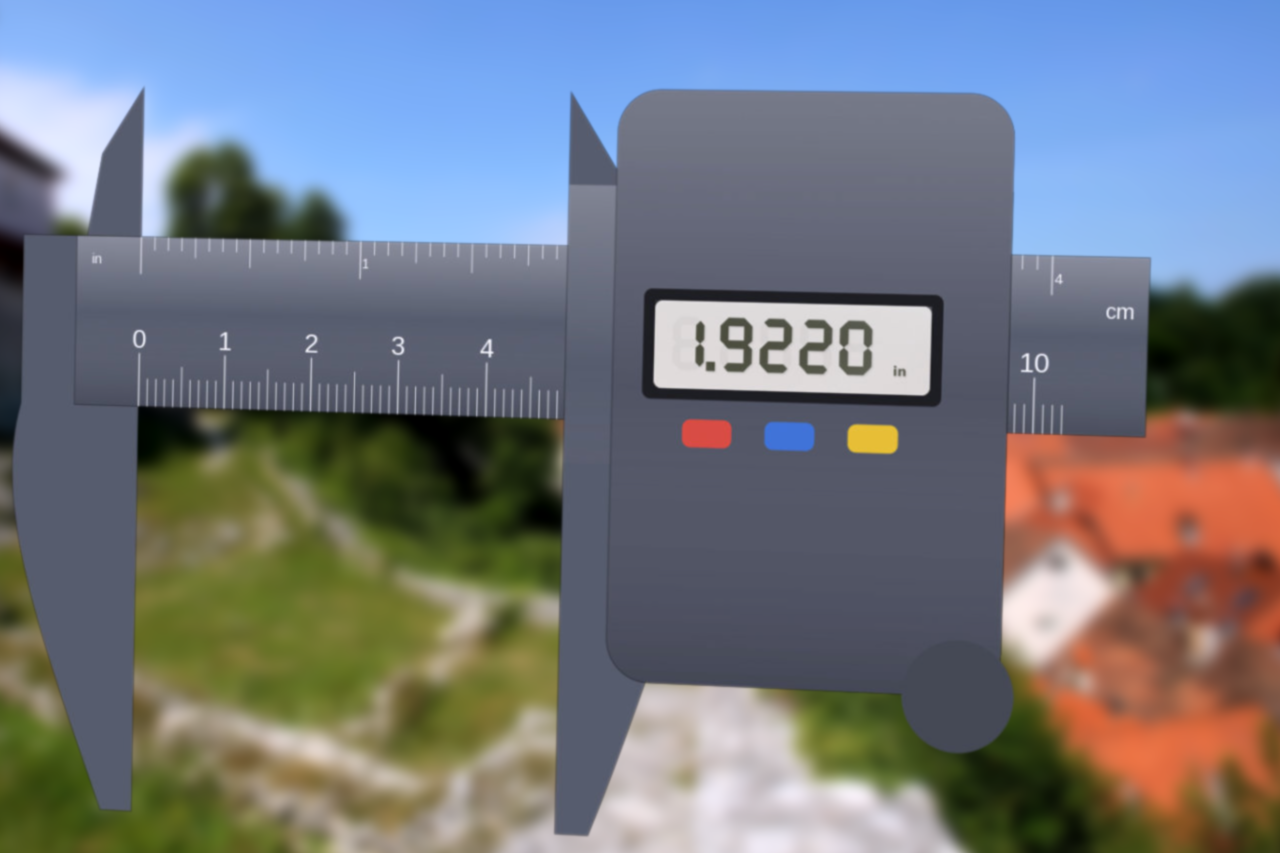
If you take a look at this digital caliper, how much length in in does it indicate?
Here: 1.9220 in
